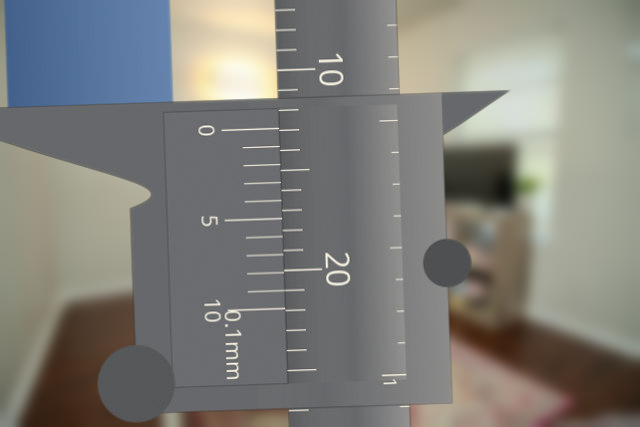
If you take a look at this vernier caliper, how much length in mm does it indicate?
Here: 12.9 mm
